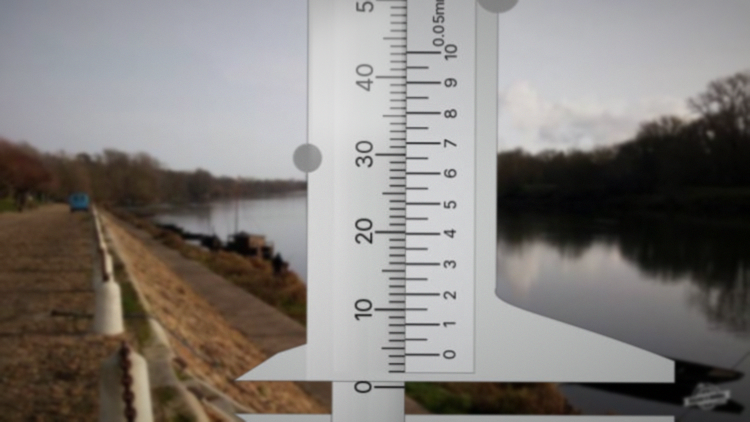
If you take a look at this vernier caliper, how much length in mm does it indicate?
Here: 4.2 mm
